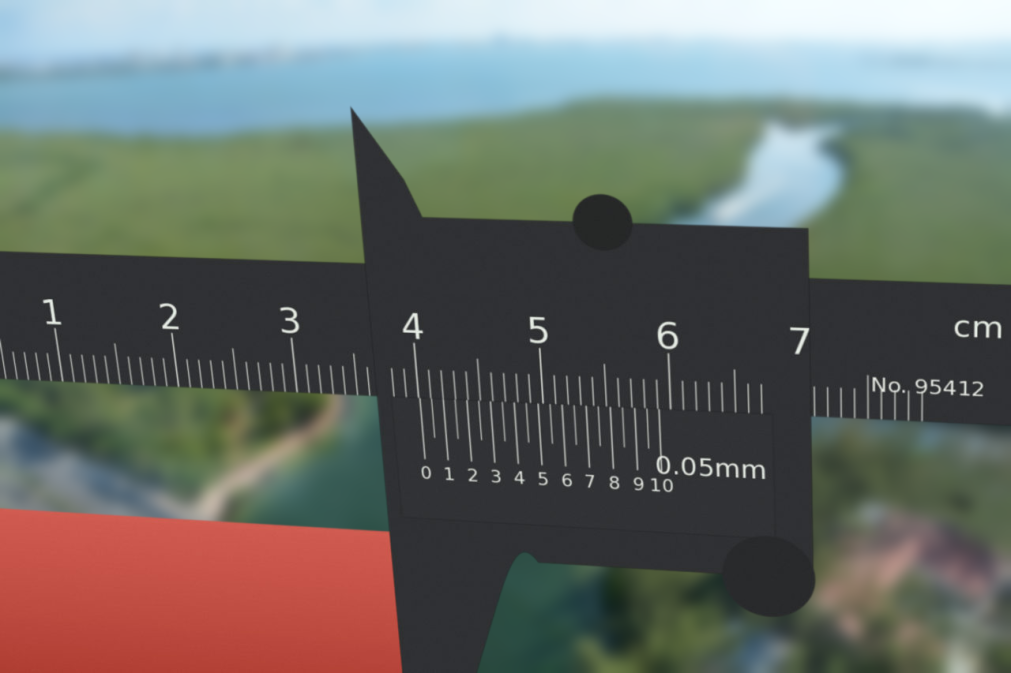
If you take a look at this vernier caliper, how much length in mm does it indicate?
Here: 40.1 mm
